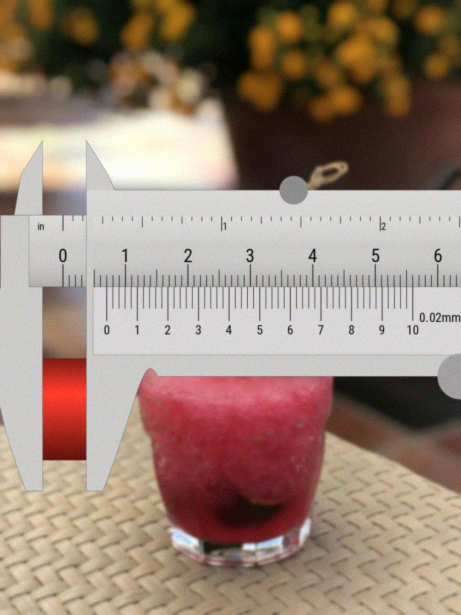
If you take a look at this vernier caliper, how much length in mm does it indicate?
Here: 7.0 mm
